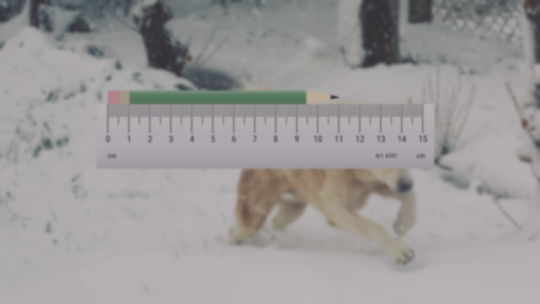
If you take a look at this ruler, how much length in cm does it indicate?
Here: 11 cm
